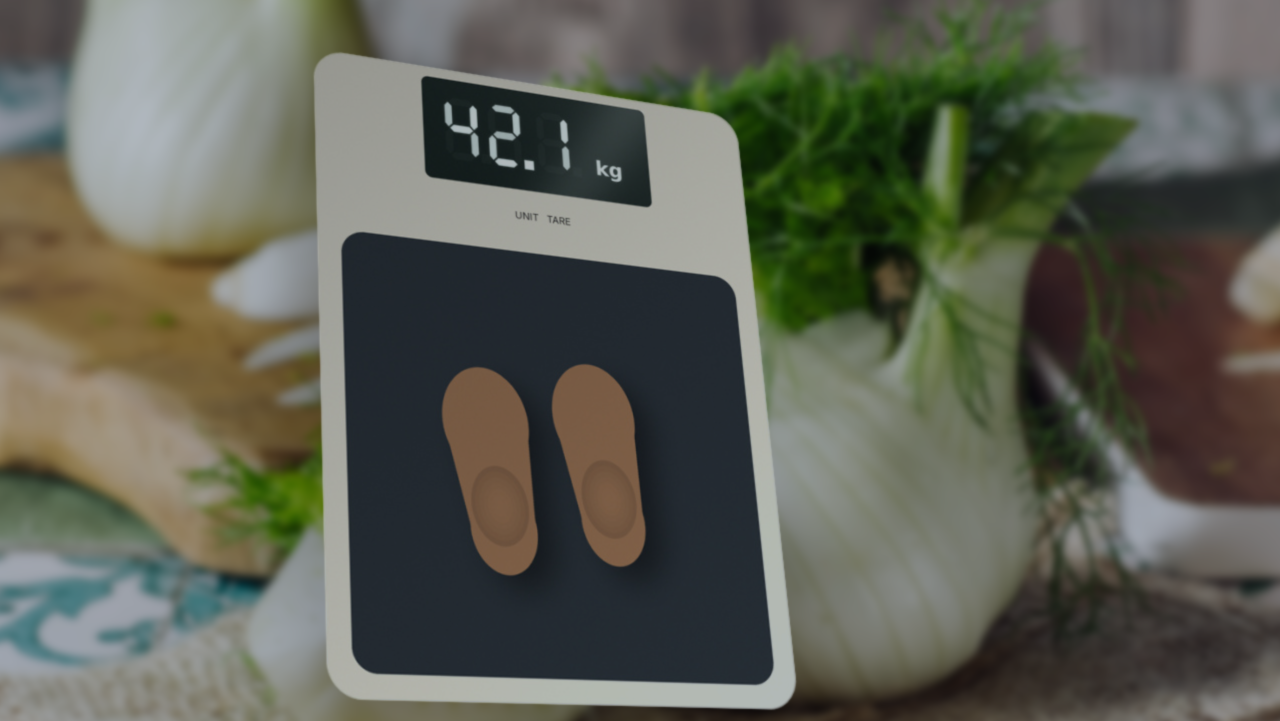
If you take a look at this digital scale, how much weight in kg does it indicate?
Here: 42.1 kg
